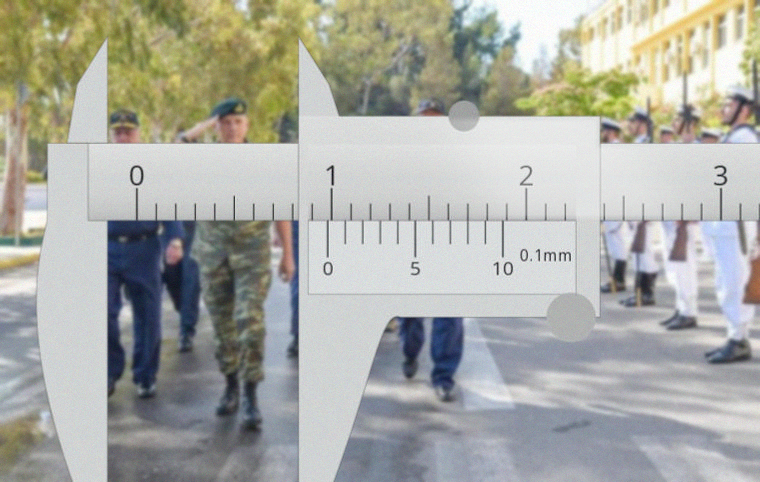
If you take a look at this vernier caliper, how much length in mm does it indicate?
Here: 9.8 mm
